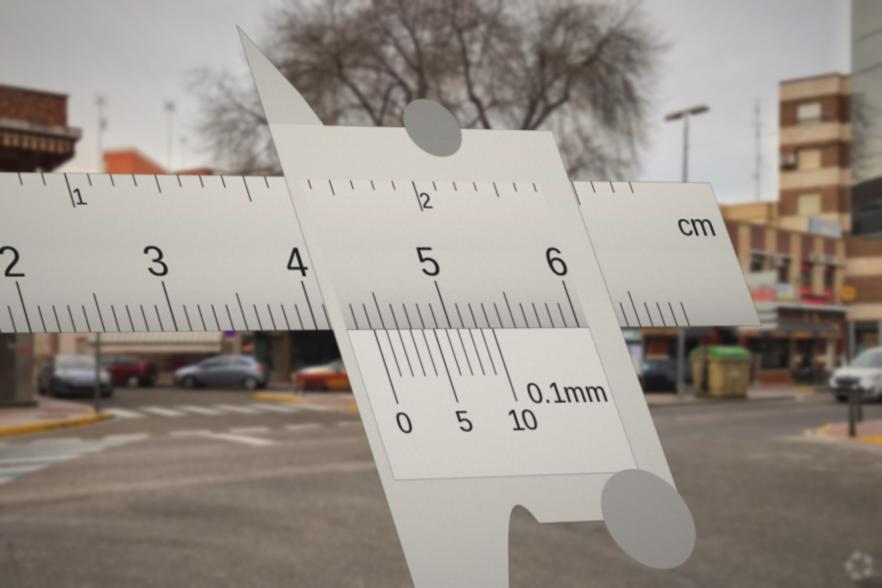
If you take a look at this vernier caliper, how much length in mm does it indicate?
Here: 44.2 mm
